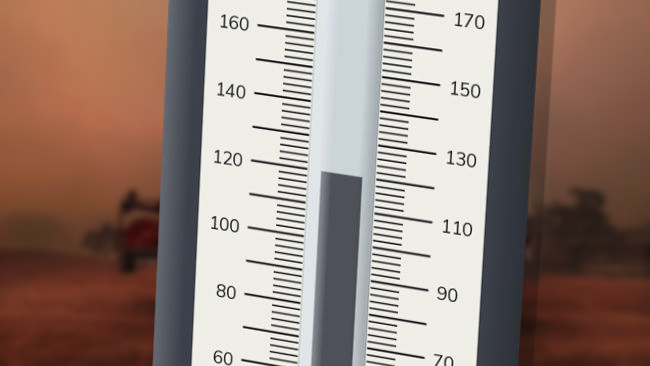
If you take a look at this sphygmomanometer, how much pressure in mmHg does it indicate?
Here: 120 mmHg
